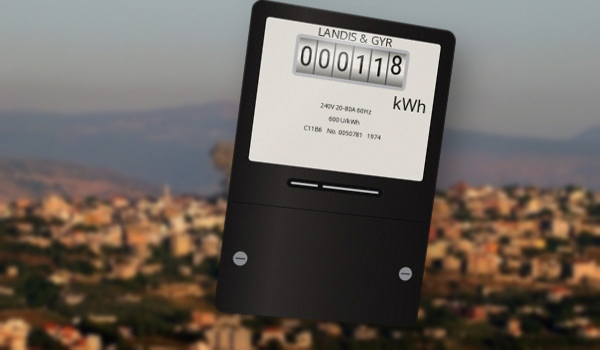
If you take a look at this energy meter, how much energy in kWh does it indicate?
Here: 118 kWh
